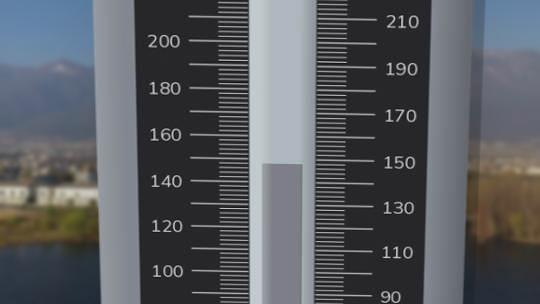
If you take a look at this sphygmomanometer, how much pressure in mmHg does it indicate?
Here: 148 mmHg
